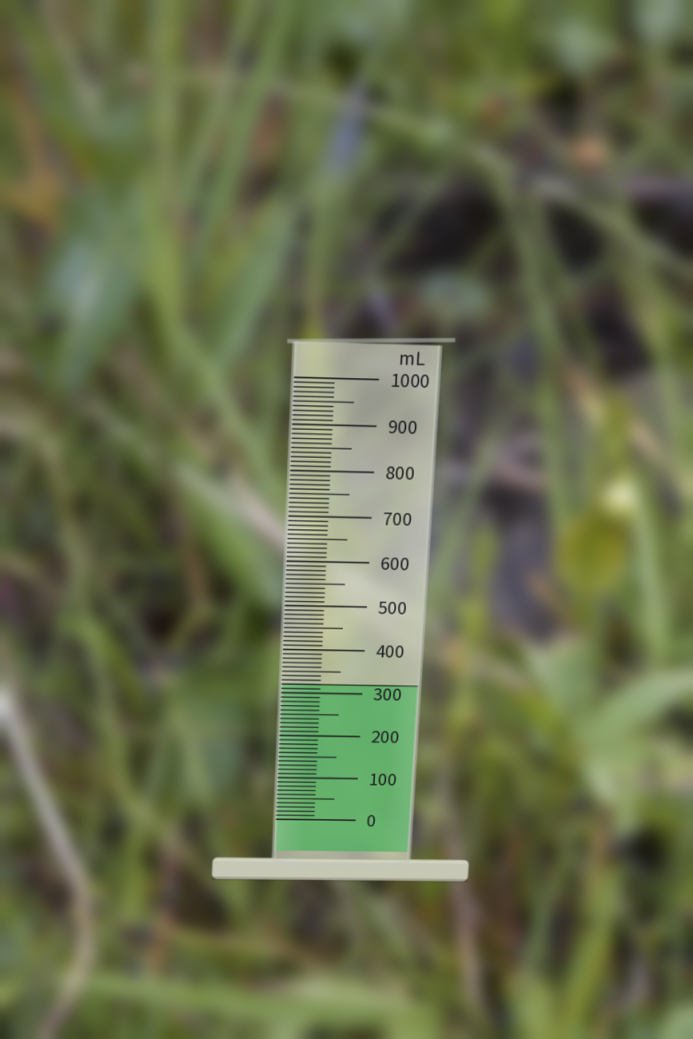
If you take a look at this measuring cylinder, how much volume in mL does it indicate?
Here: 320 mL
